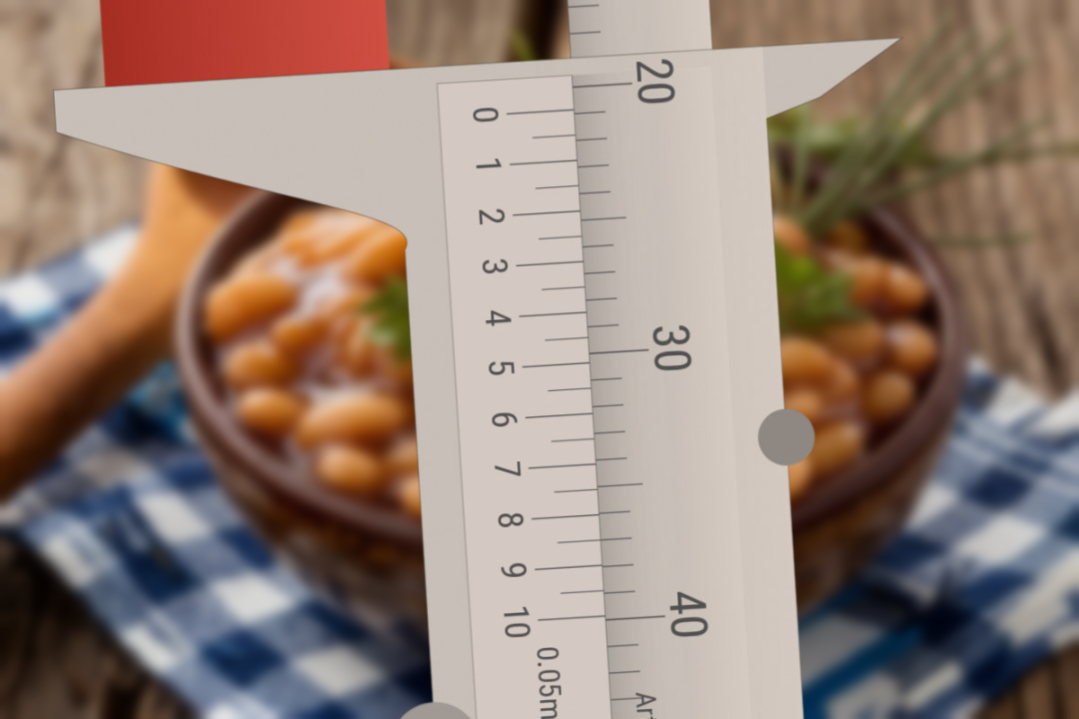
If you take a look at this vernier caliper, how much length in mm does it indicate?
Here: 20.85 mm
